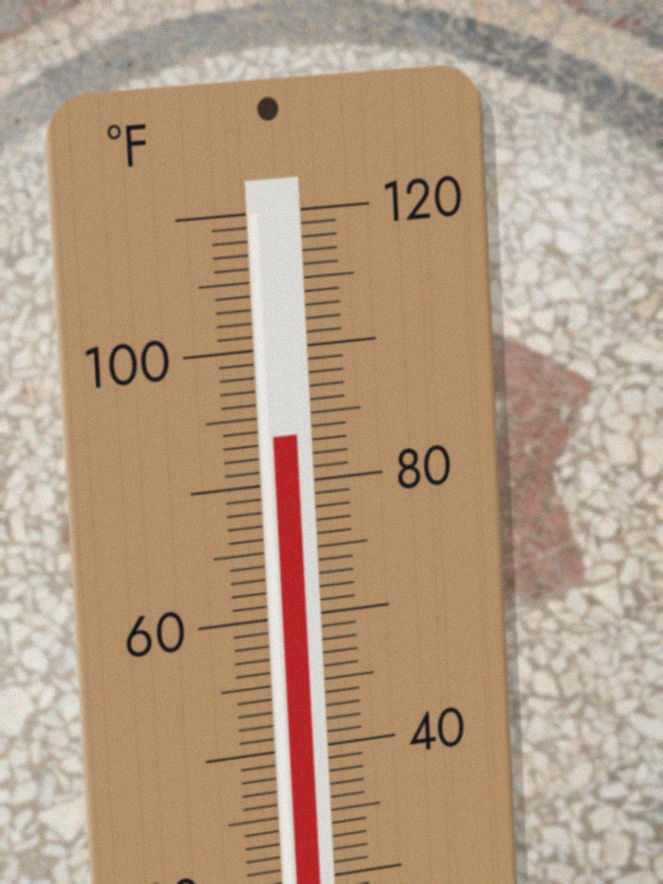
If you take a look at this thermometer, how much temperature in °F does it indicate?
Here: 87 °F
